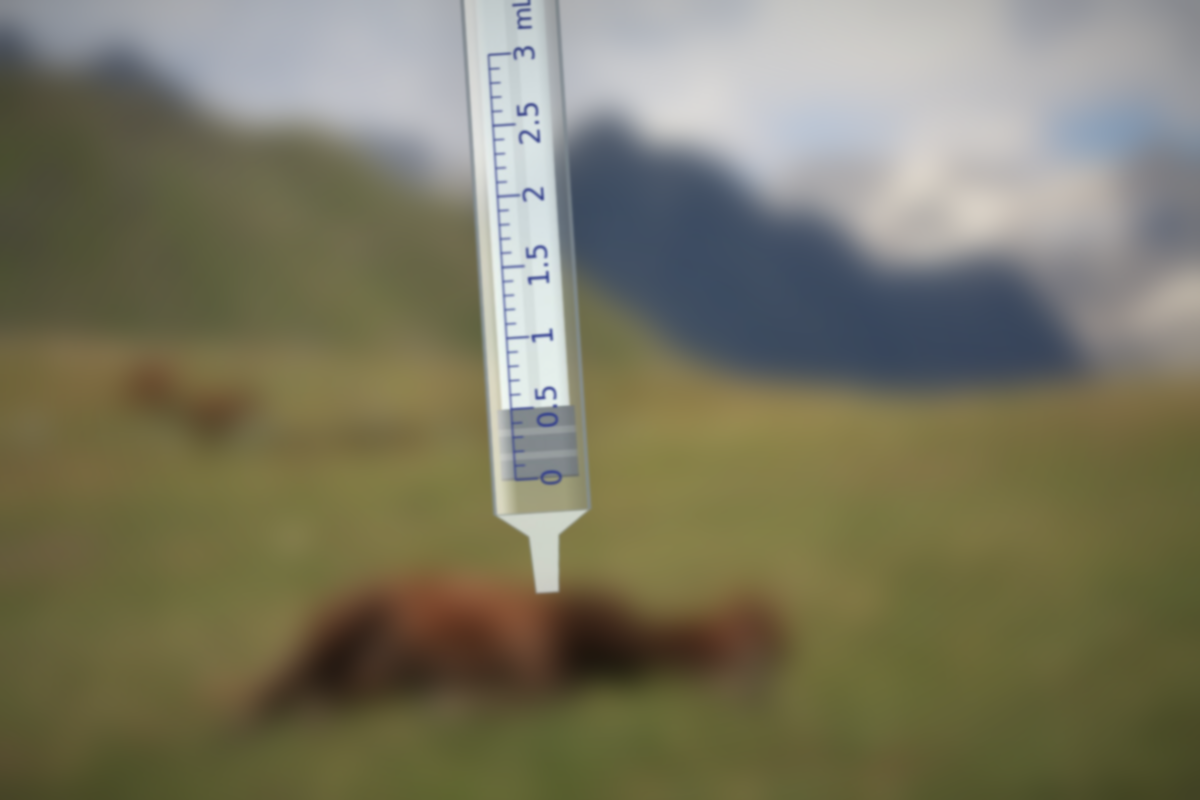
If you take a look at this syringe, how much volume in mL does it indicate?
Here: 0 mL
